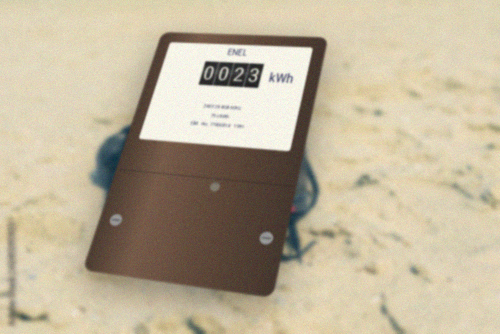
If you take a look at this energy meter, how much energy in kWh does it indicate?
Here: 23 kWh
